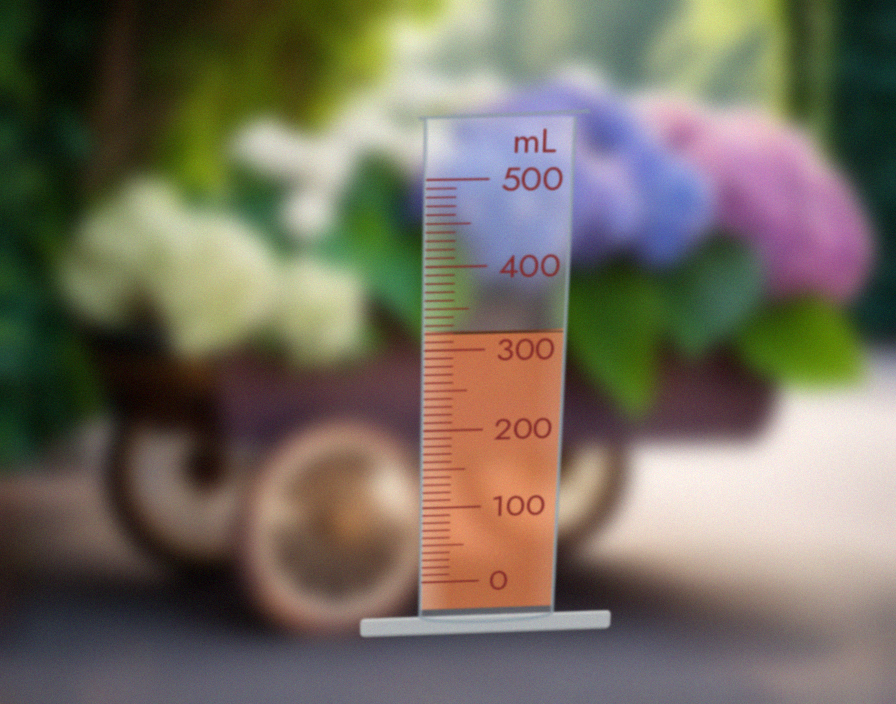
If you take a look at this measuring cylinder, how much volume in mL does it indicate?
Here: 320 mL
